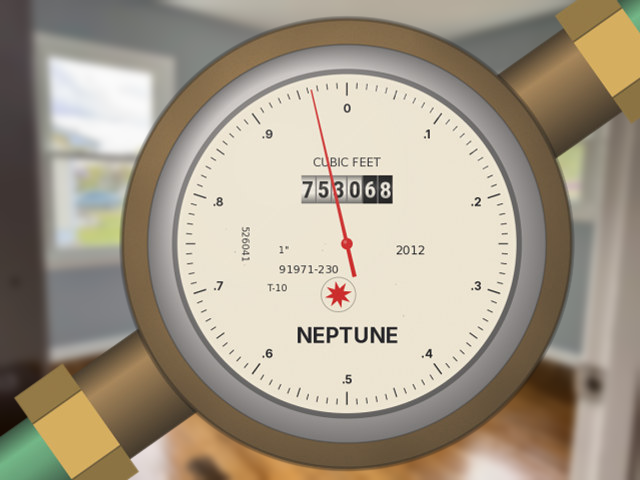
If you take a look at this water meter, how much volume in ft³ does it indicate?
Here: 753067.96 ft³
